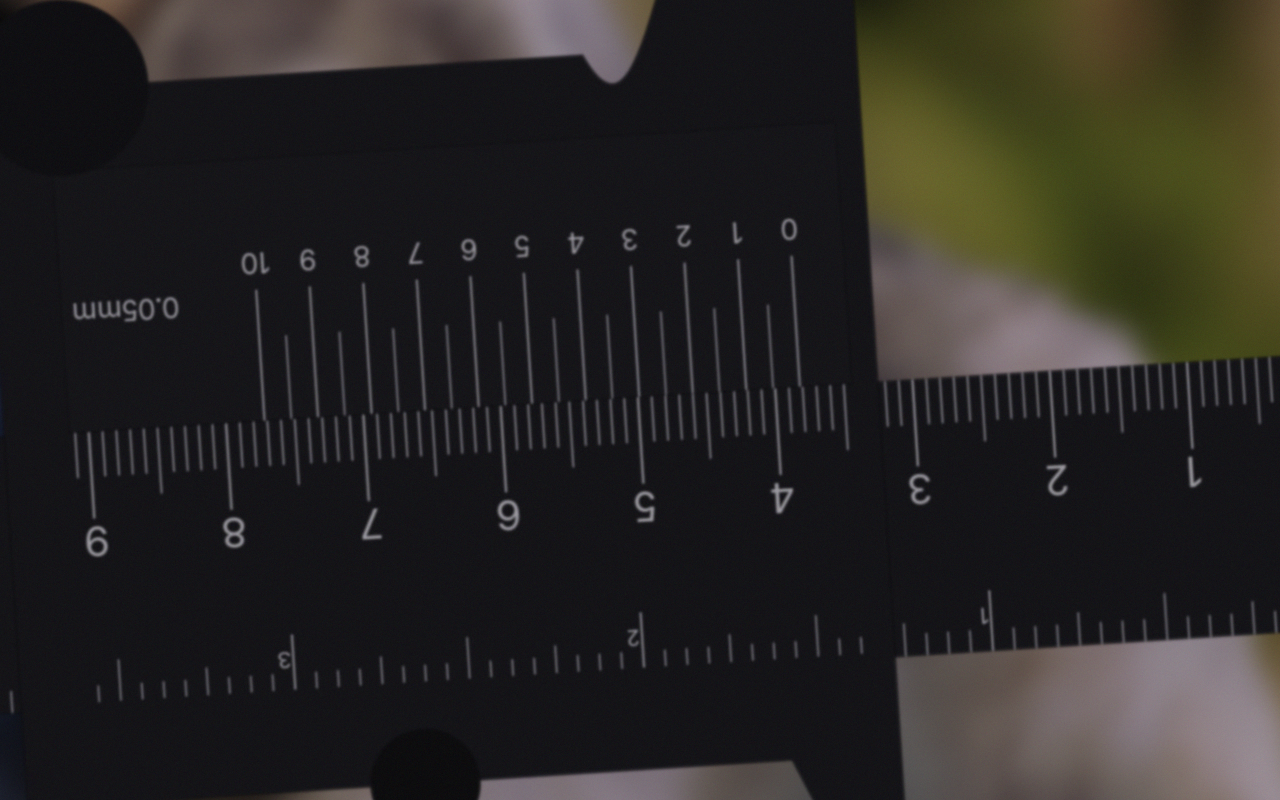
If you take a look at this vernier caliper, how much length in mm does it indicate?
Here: 38.2 mm
